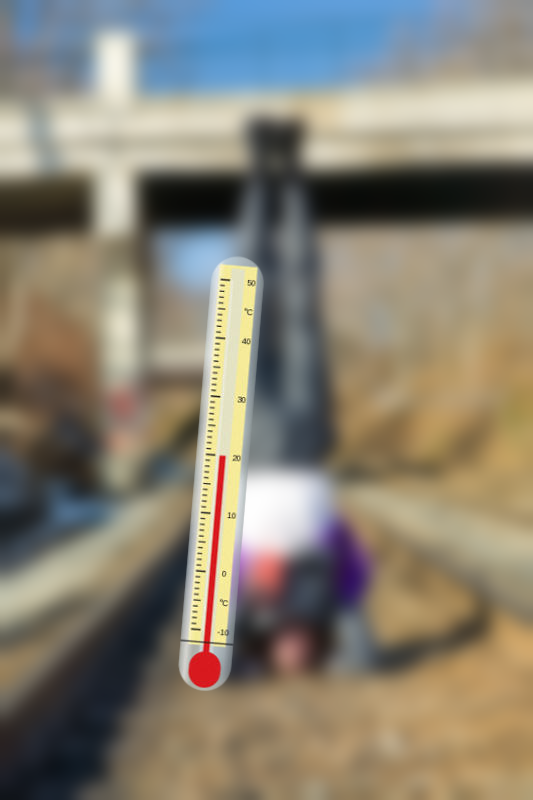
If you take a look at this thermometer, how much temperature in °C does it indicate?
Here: 20 °C
